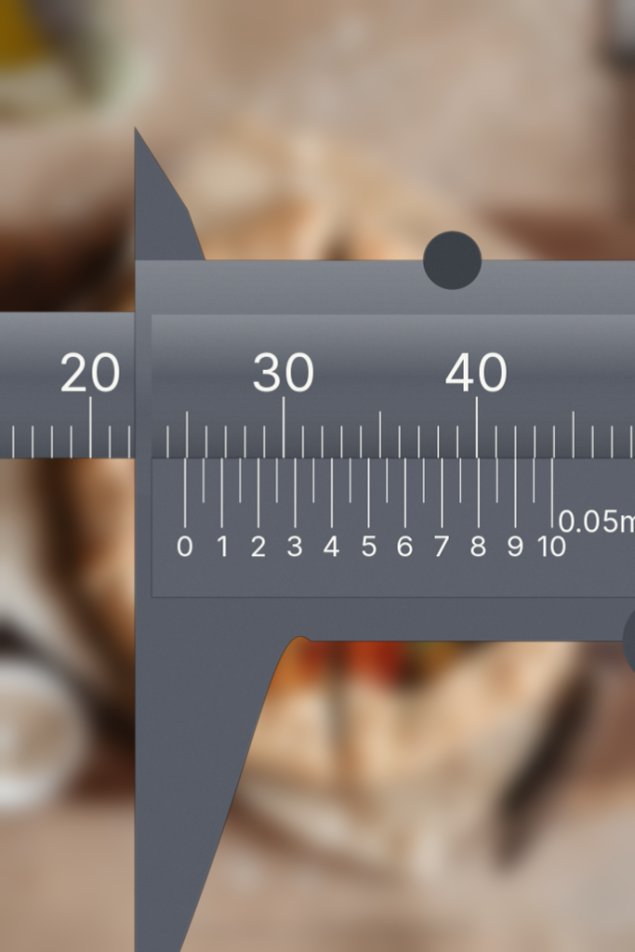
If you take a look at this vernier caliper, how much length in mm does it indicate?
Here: 24.9 mm
